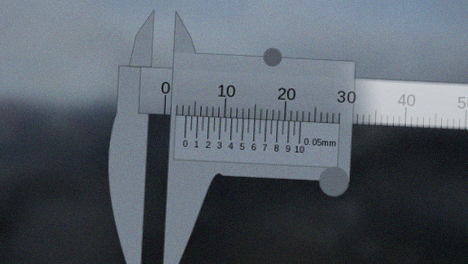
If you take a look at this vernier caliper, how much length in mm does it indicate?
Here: 3.6 mm
